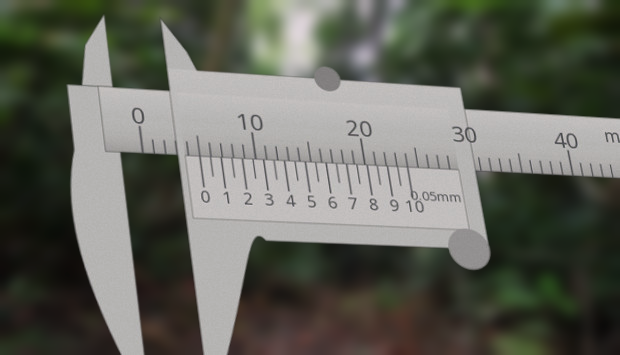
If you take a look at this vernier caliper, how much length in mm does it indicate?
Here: 5.0 mm
